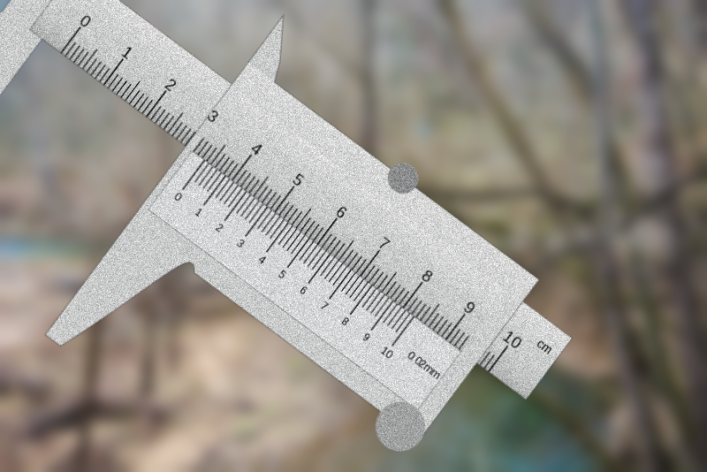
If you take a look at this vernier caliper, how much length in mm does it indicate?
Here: 33.6 mm
